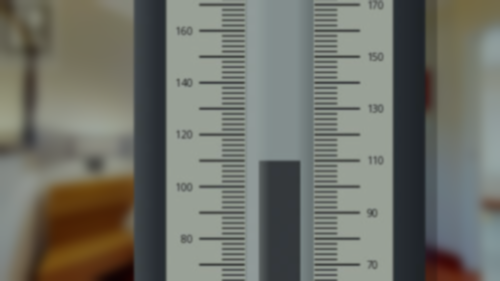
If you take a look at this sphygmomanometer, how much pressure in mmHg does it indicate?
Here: 110 mmHg
